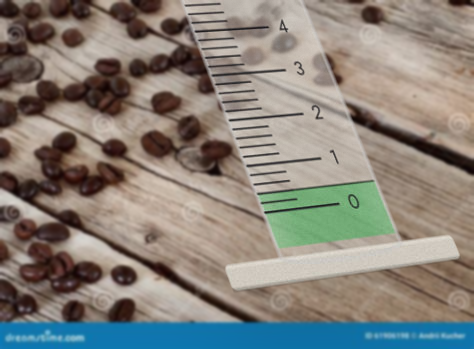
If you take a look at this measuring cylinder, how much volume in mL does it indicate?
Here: 0.4 mL
